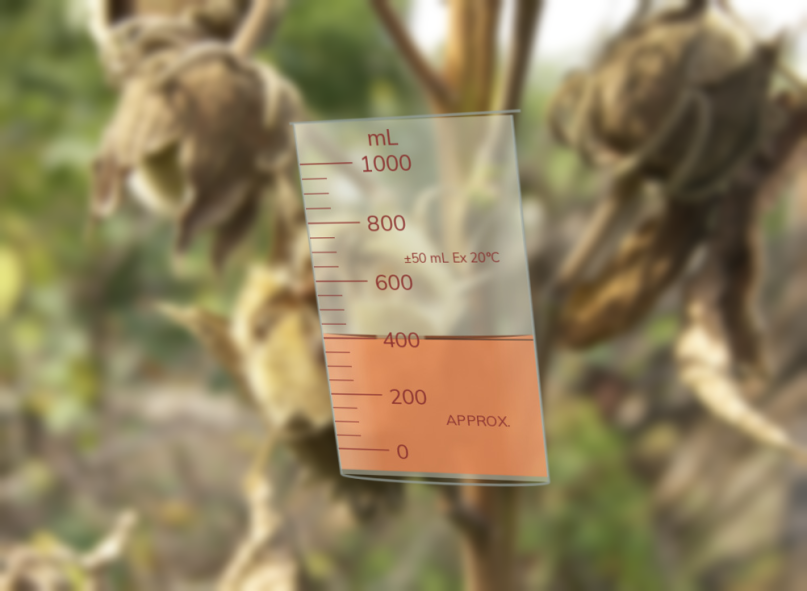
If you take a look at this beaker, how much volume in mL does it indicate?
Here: 400 mL
